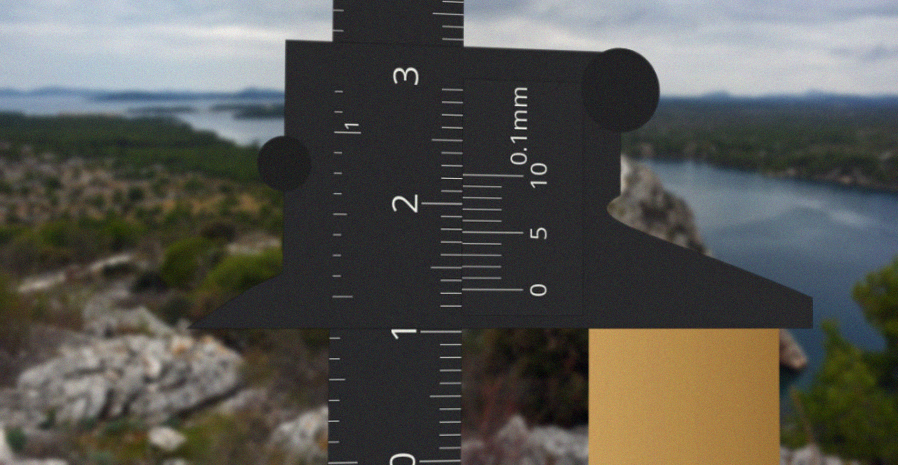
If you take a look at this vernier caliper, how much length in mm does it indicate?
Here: 13.3 mm
